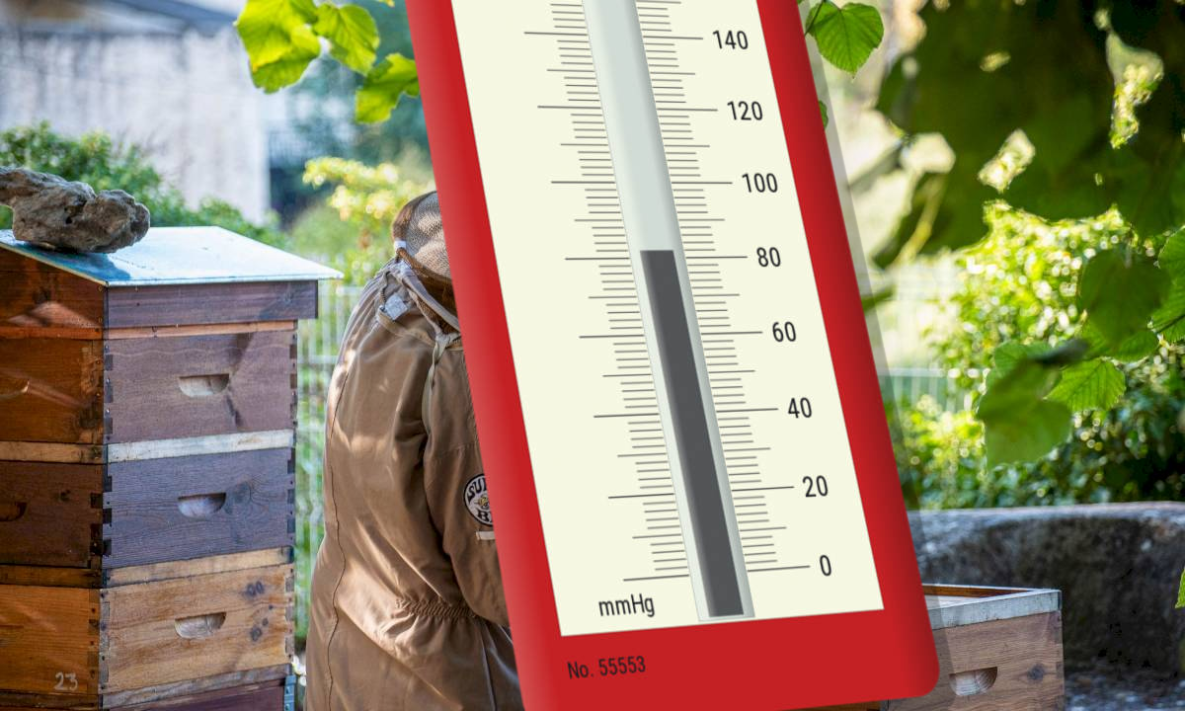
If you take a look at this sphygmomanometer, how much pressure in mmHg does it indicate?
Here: 82 mmHg
